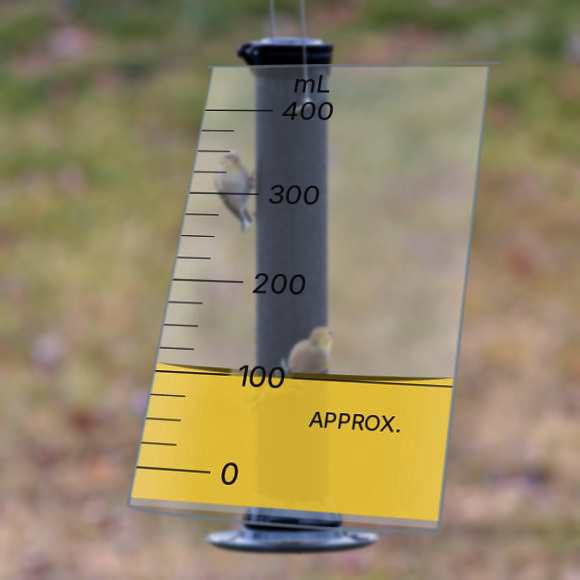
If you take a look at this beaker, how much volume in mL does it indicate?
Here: 100 mL
